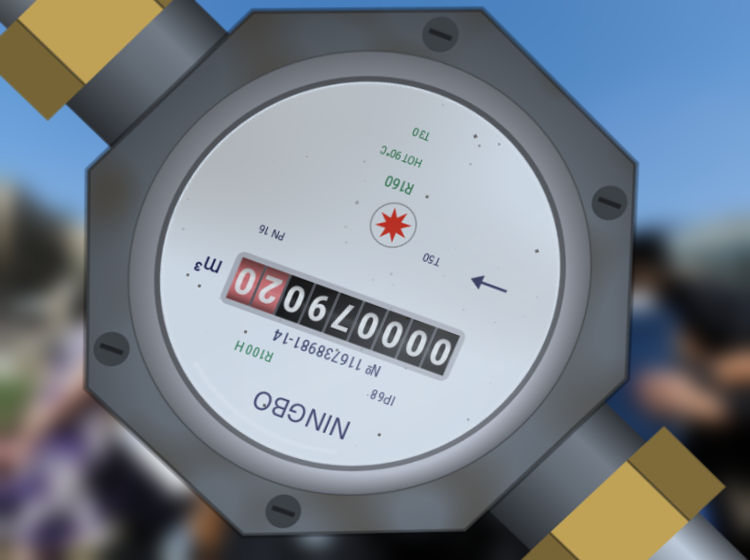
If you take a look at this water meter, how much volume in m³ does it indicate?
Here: 790.20 m³
